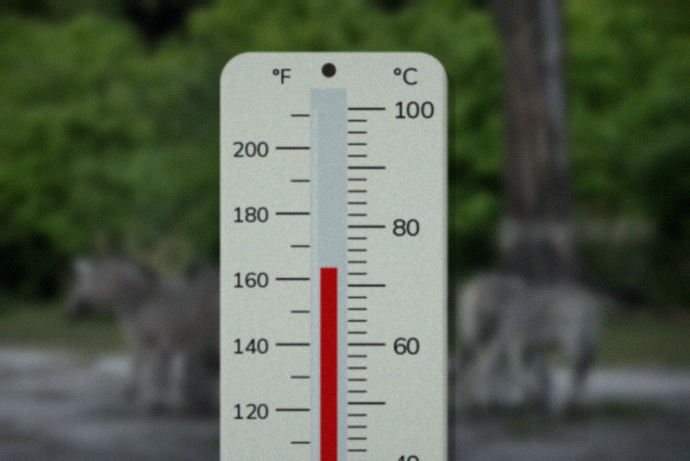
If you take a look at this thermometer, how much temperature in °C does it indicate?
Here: 73 °C
